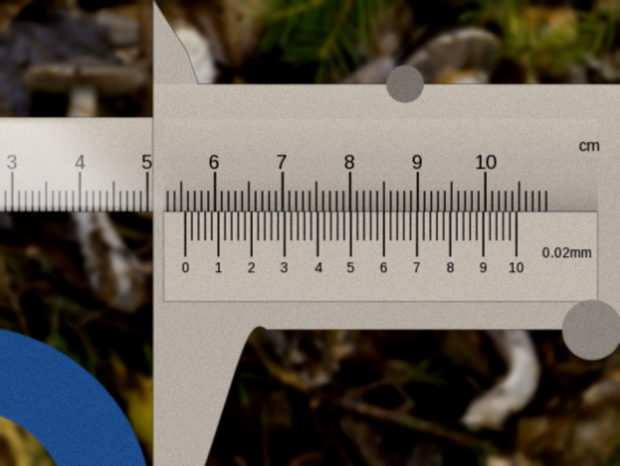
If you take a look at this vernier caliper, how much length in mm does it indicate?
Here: 55.6 mm
